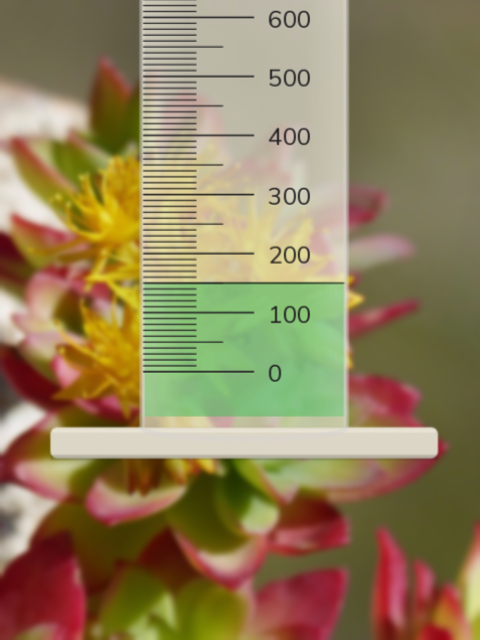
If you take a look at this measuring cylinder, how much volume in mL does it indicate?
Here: 150 mL
